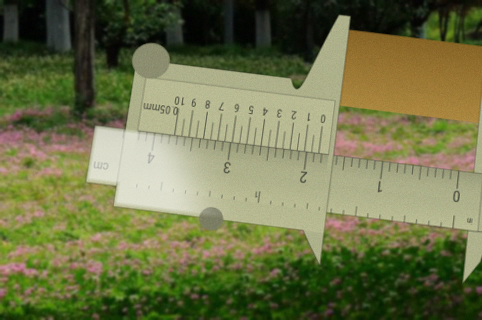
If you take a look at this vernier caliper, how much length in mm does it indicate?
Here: 18.4 mm
